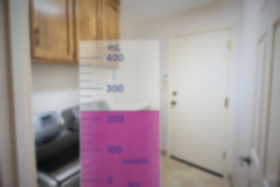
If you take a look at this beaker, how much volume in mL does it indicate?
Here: 225 mL
